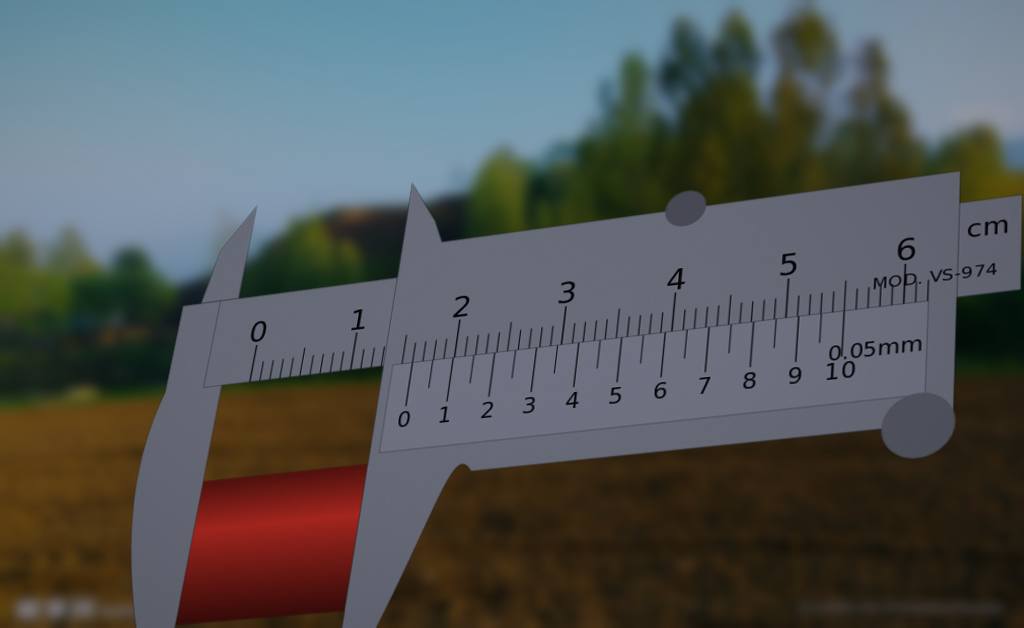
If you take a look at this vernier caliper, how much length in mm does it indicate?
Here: 16.0 mm
